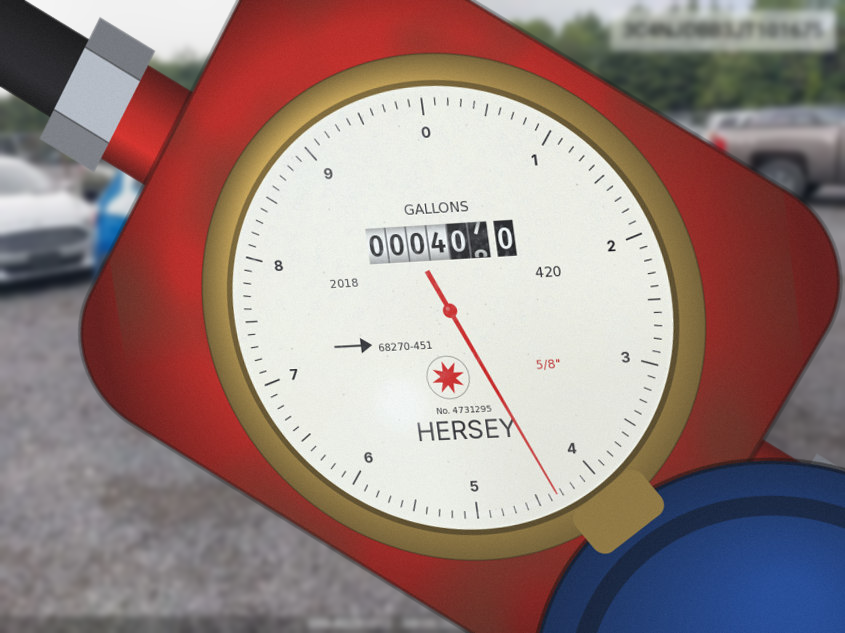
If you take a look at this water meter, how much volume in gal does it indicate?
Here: 4074.3 gal
